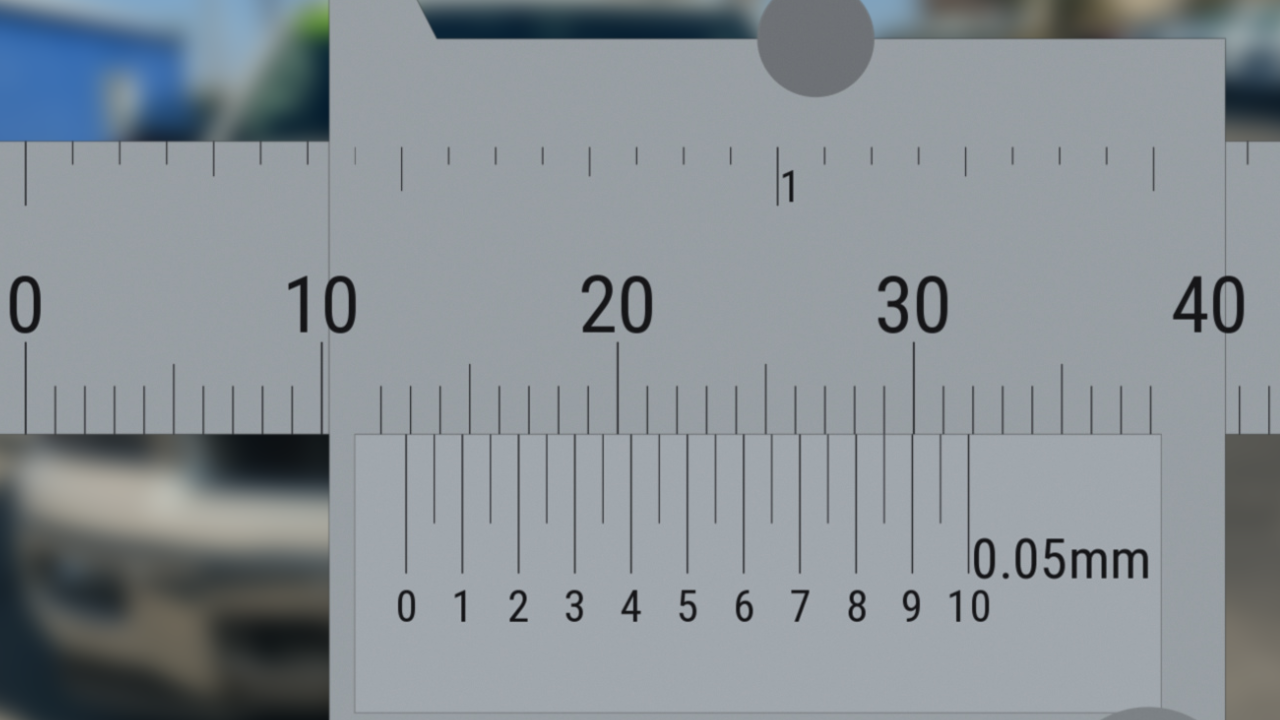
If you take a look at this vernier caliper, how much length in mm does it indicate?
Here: 12.85 mm
